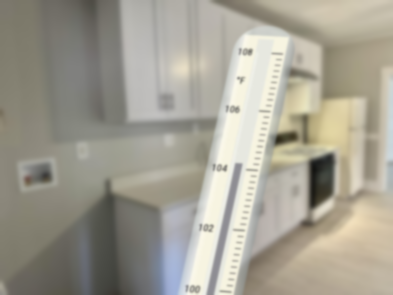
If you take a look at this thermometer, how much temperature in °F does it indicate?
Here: 104.2 °F
